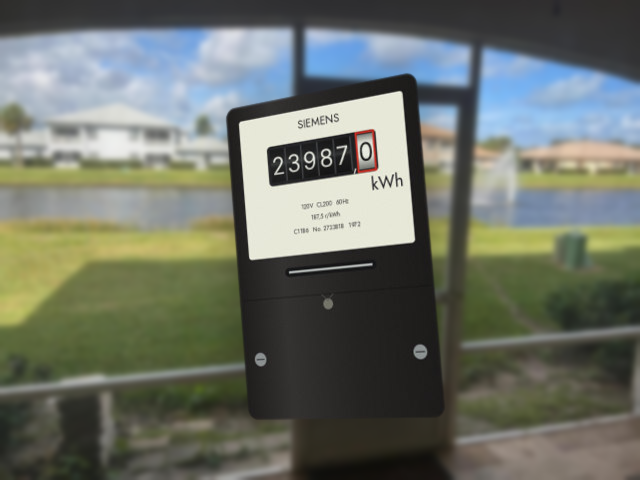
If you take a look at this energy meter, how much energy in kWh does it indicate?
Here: 23987.0 kWh
